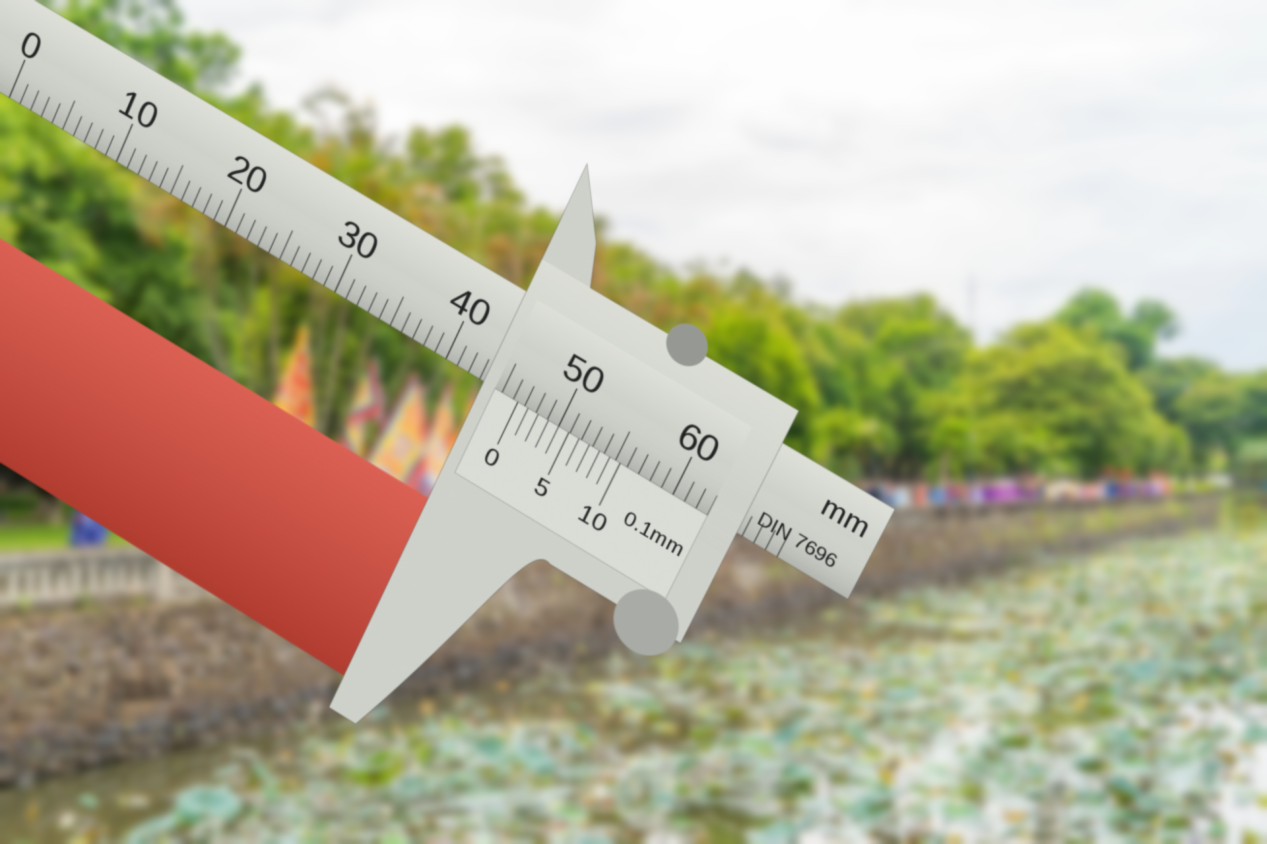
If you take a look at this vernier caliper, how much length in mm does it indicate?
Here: 46.4 mm
